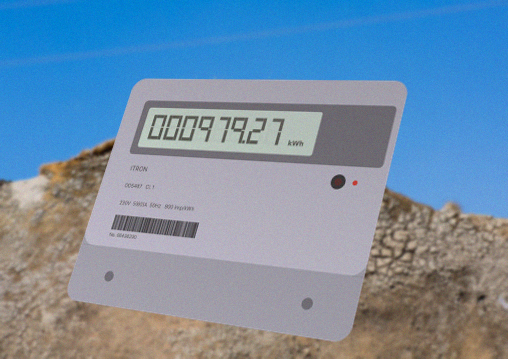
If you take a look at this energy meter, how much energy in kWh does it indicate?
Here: 979.27 kWh
